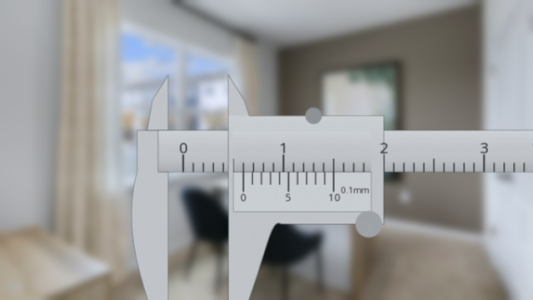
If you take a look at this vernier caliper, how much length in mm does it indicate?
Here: 6.0 mm
